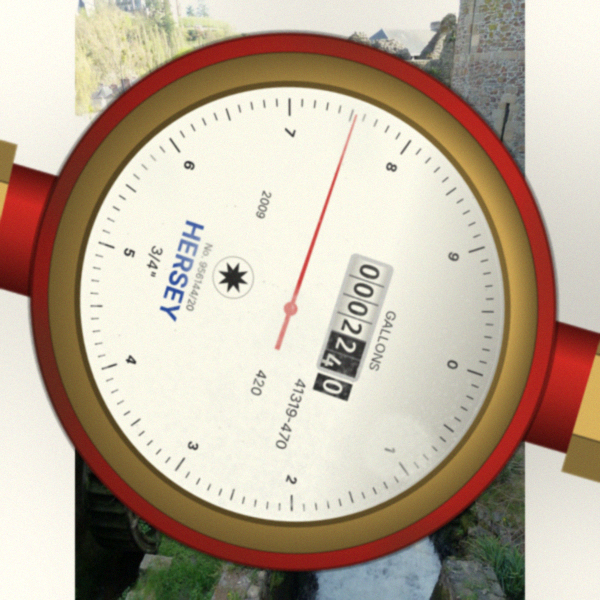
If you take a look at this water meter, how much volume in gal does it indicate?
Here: 2237.5 gal
